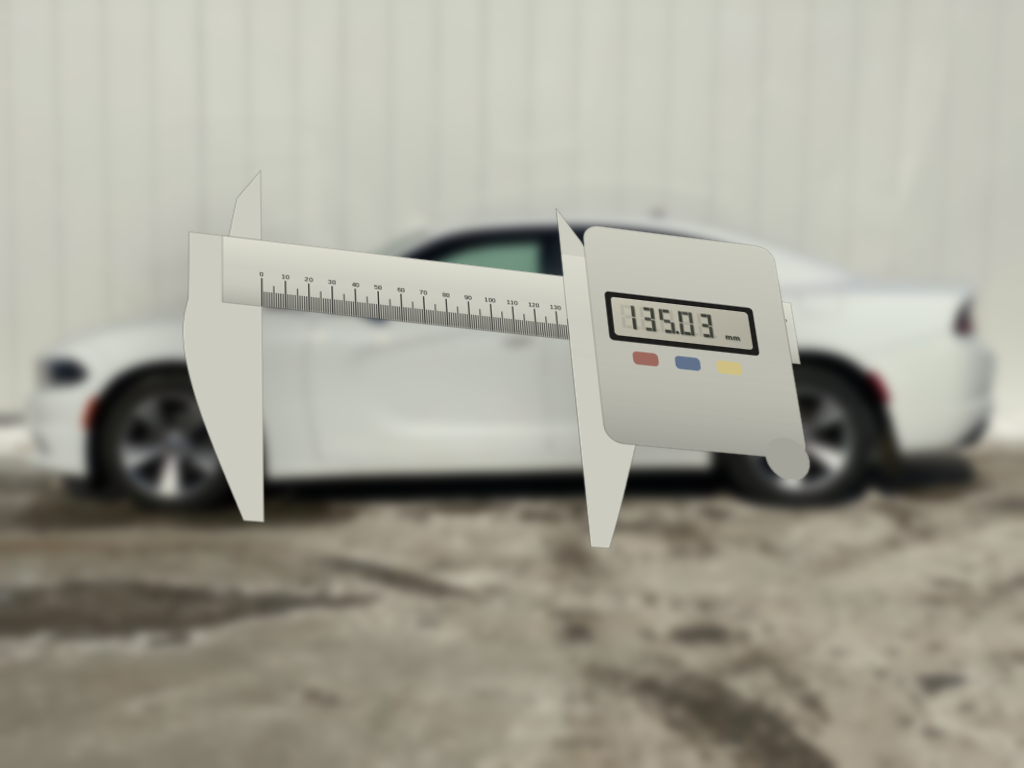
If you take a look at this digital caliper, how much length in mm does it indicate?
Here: 135.03 mm
